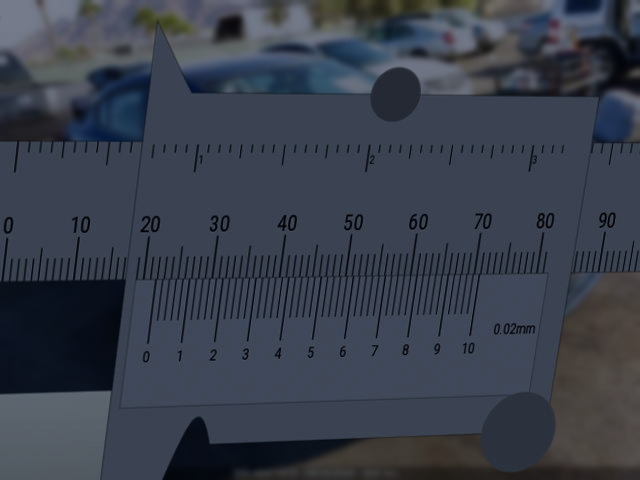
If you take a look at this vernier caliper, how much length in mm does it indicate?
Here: 21.8 mm
